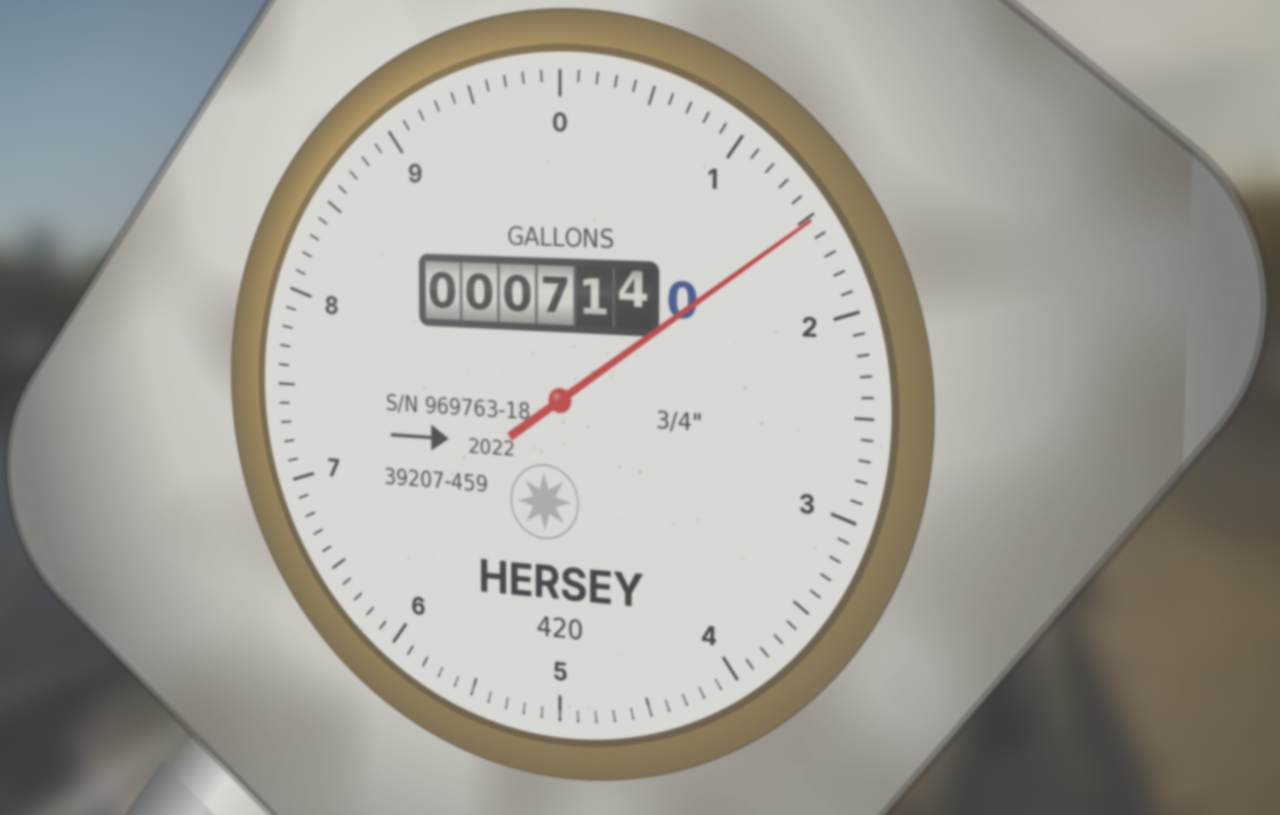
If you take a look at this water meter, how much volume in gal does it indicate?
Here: 7141.5 gal
